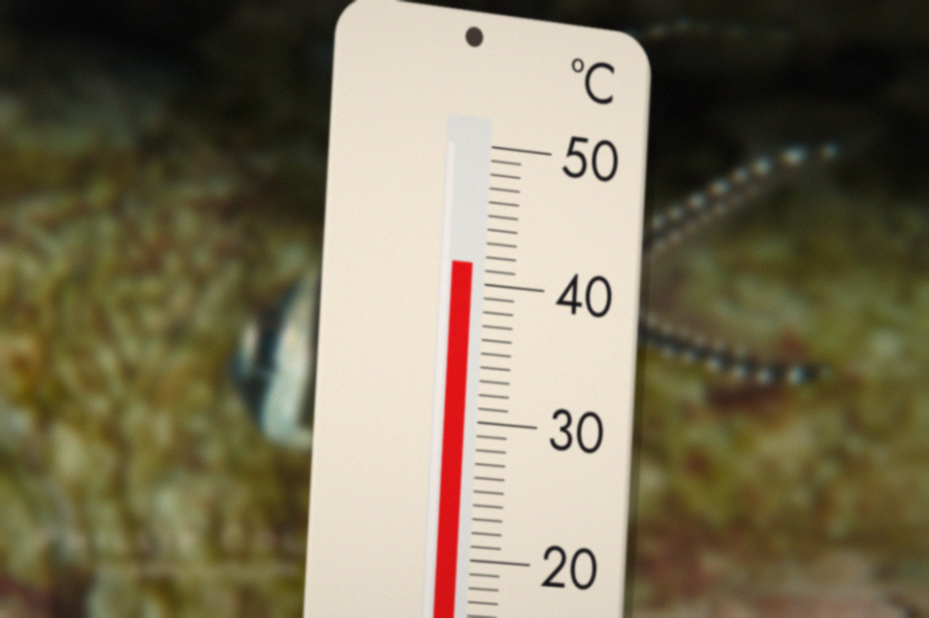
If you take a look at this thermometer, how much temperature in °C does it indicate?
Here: 41.5 °C
